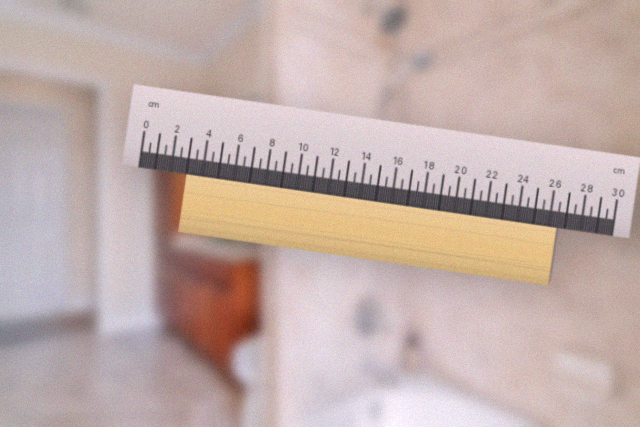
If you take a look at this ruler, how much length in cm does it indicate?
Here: 23.5 cm
